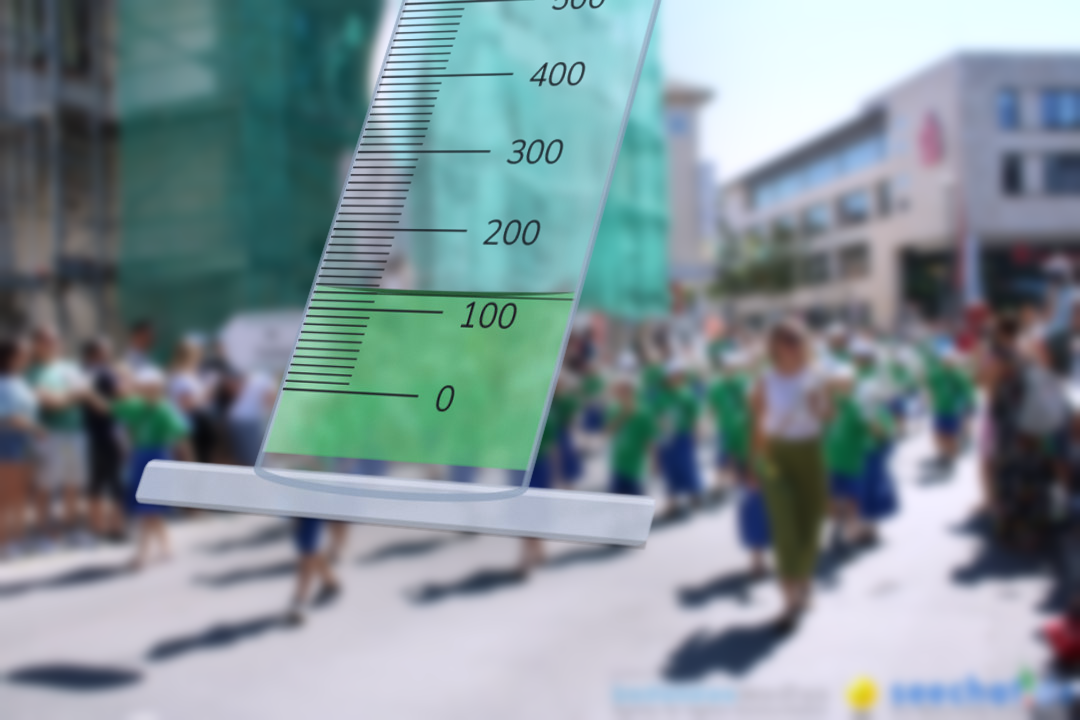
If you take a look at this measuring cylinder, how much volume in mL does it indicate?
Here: 120 mL
